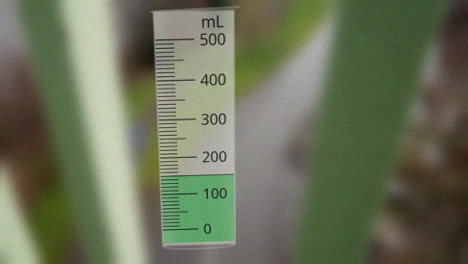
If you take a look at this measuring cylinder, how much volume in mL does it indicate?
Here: 150 mL
